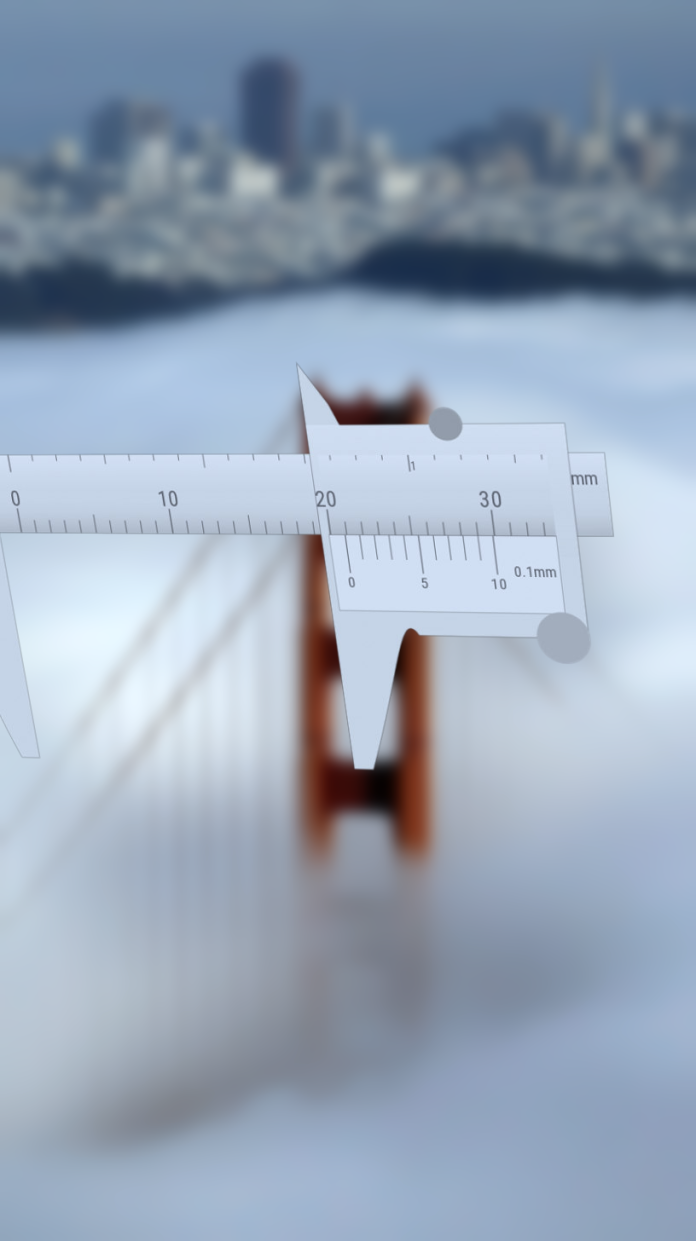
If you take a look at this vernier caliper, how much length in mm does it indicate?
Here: 20.9 mm
